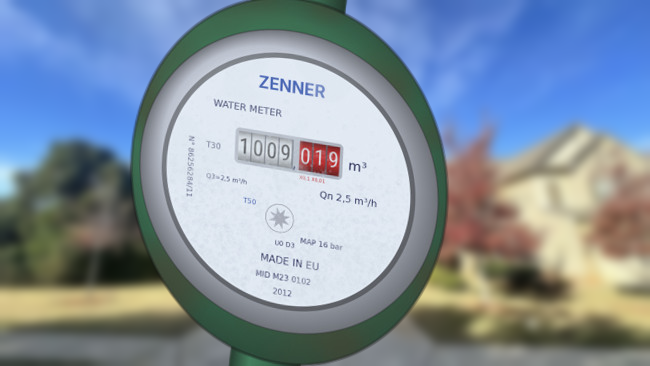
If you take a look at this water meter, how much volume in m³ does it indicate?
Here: 1009.019 m³
